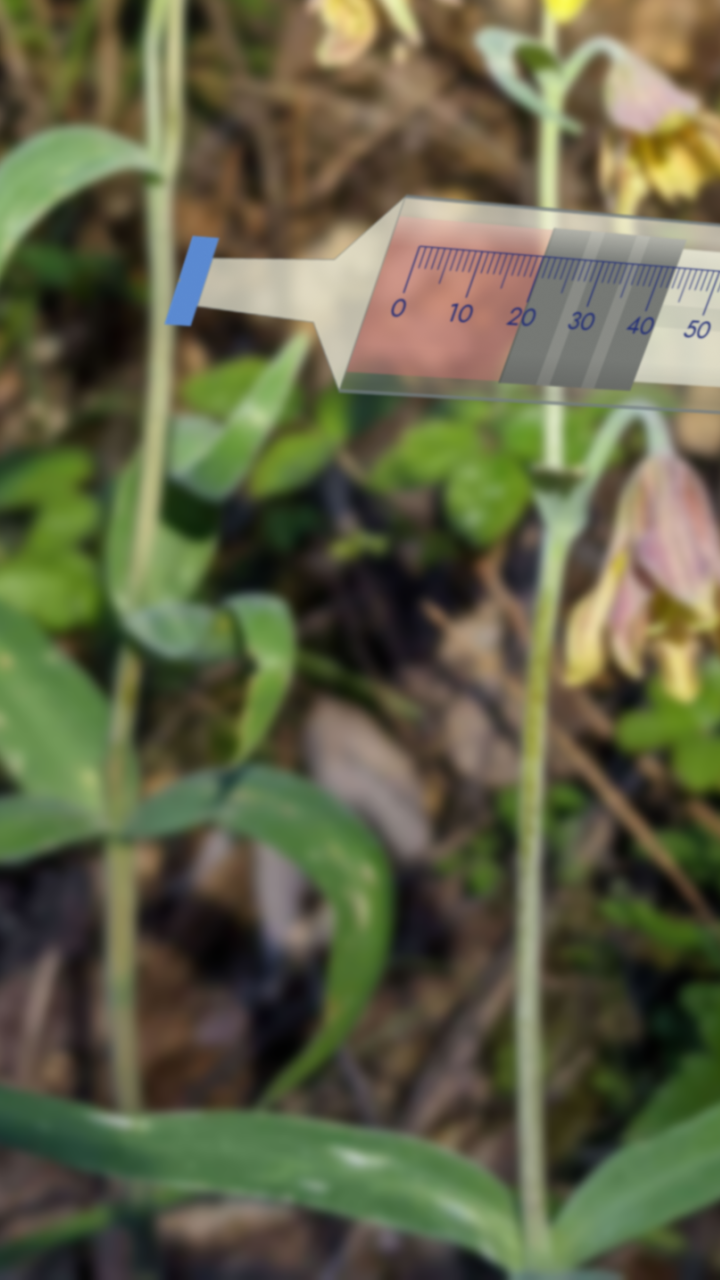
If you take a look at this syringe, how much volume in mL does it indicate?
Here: 20 mL
